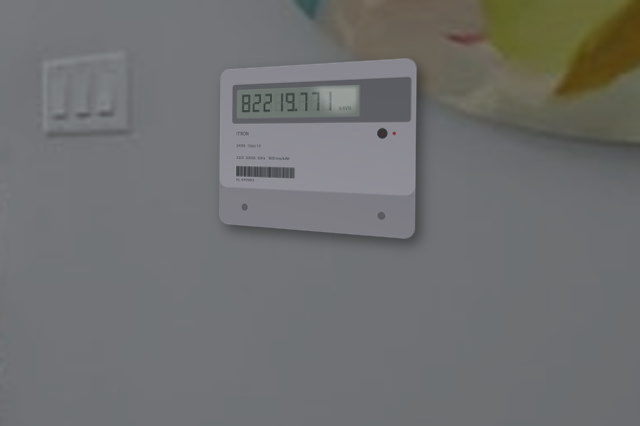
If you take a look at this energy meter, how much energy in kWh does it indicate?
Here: 82219.771 kWh
